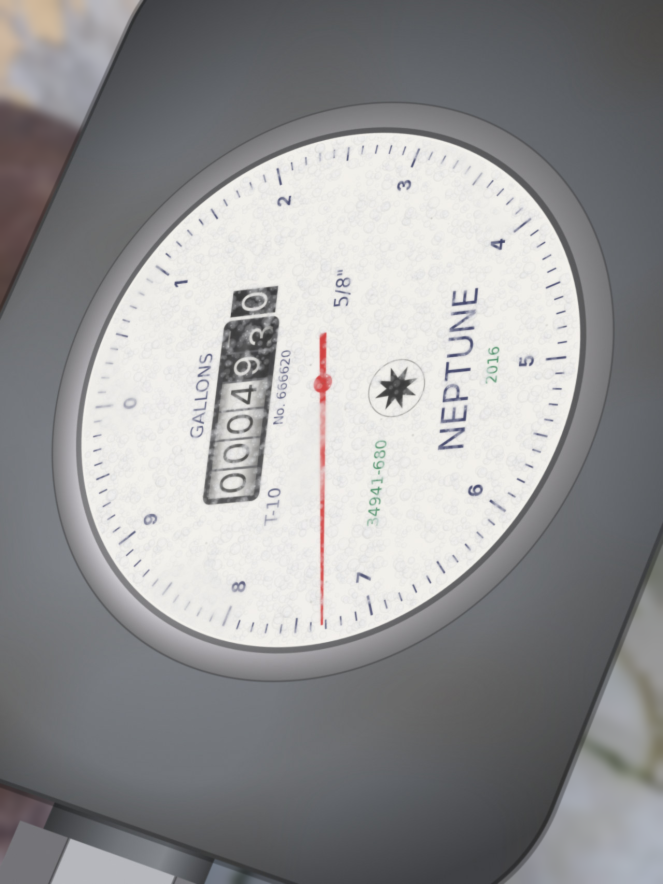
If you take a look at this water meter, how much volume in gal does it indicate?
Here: 4927.3 gal
